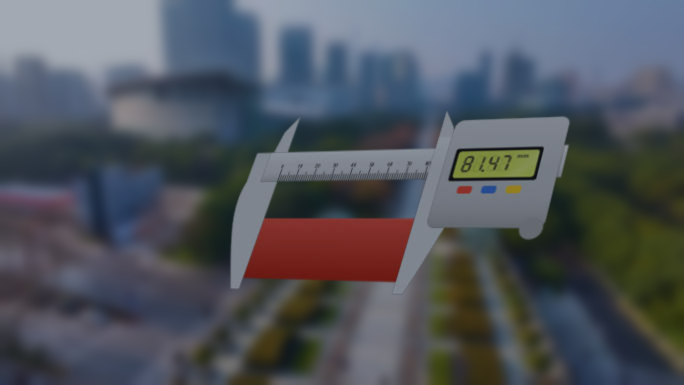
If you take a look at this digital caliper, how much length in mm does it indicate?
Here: 81.47 mm
